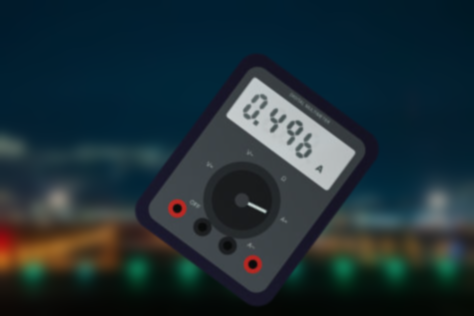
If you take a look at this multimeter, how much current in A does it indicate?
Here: 0.496 A
